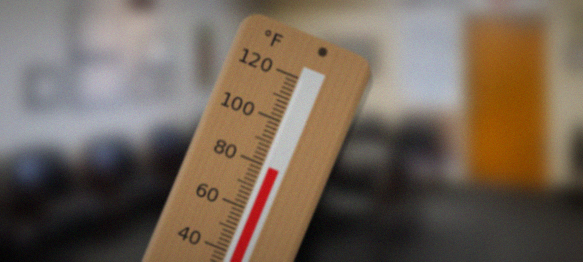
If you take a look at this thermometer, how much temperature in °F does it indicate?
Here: 80 °F
